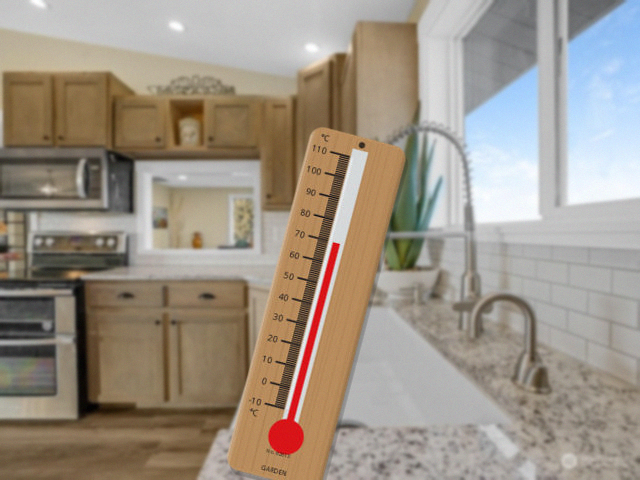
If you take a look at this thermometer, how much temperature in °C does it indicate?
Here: 70 °C
